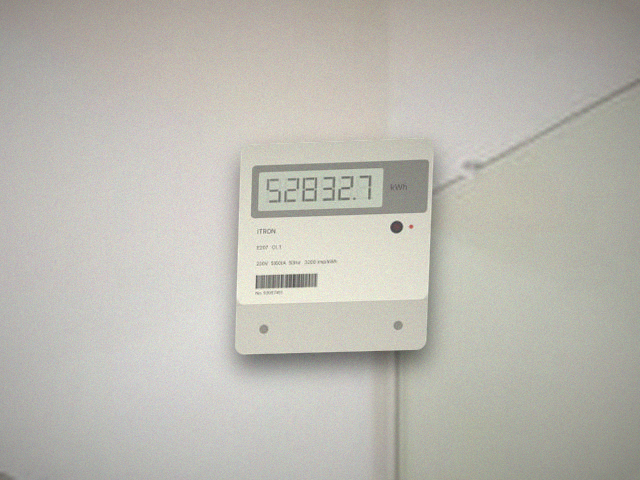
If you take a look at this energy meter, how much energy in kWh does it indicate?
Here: 52832.7 kWh
